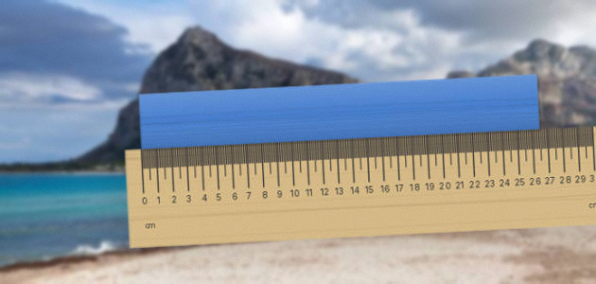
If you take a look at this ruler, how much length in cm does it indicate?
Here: 26.5 cm
